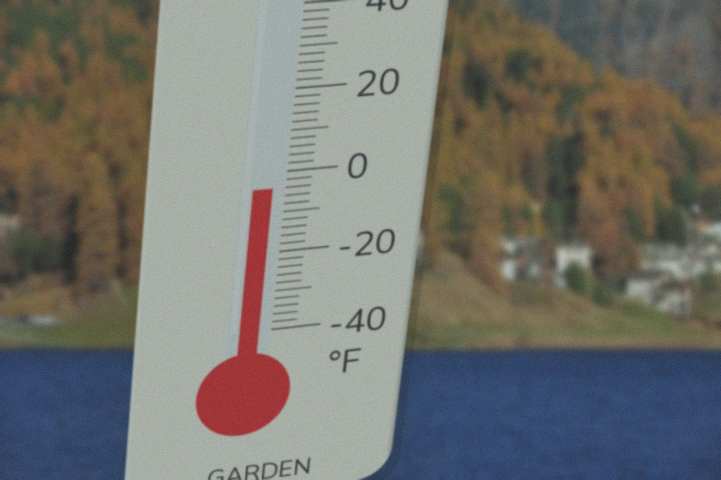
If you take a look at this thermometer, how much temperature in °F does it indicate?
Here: -4 °F
